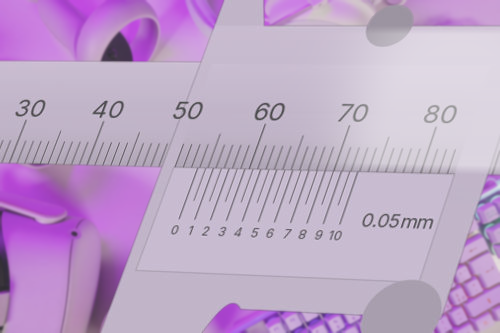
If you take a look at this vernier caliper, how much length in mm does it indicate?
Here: 53.8 mm
